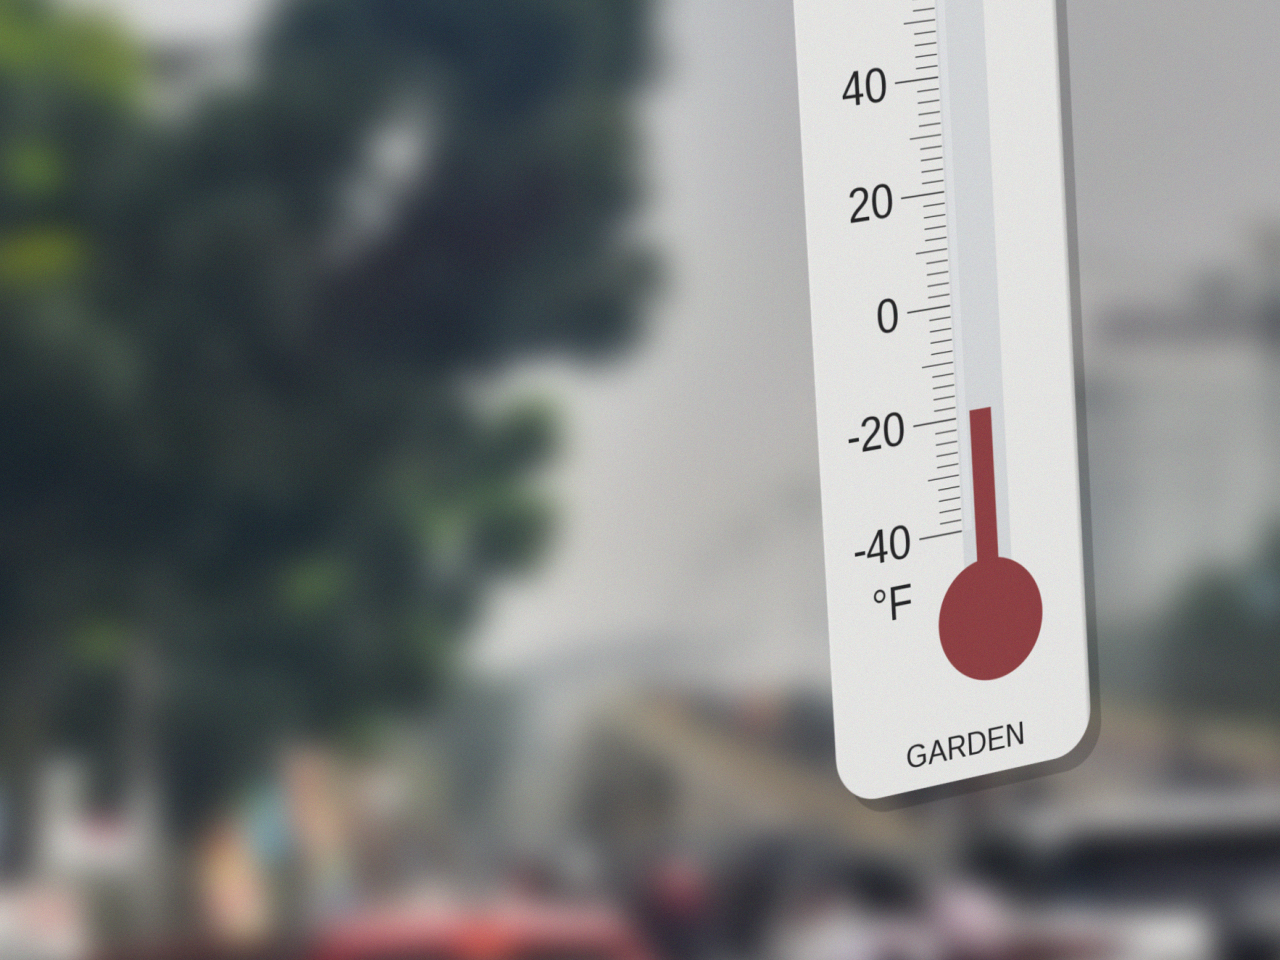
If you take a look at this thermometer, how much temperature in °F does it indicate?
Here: -19 °F
